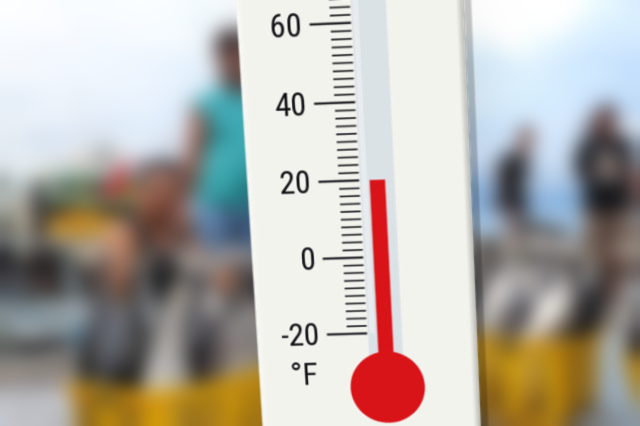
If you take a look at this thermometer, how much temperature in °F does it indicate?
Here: 20 °F
